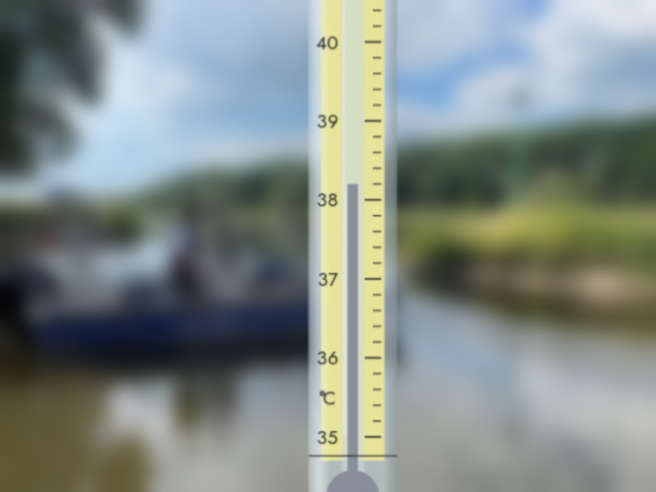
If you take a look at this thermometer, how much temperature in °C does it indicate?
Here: 38.2 °C
